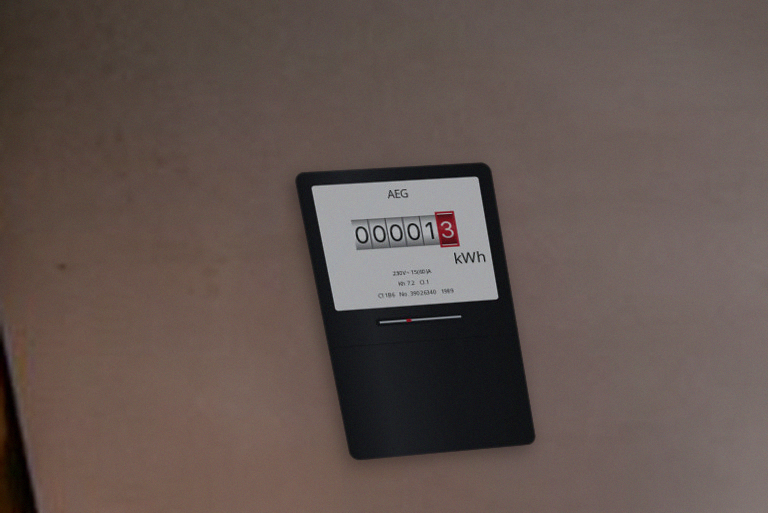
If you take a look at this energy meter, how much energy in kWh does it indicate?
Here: 1.3 kWh
